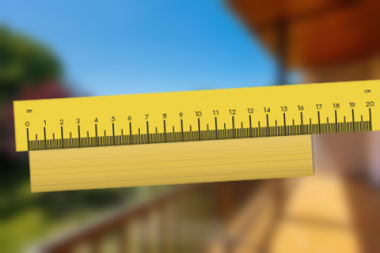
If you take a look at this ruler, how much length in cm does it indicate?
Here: 16.5 cm
